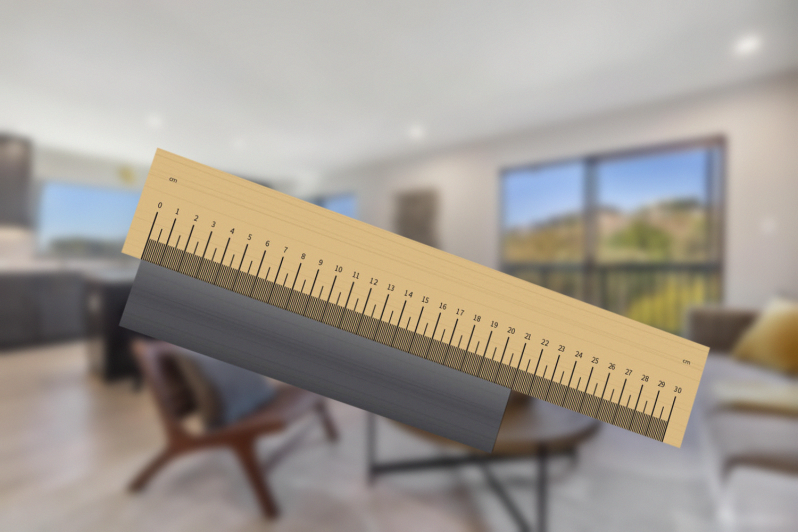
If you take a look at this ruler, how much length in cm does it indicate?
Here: 21 cm
